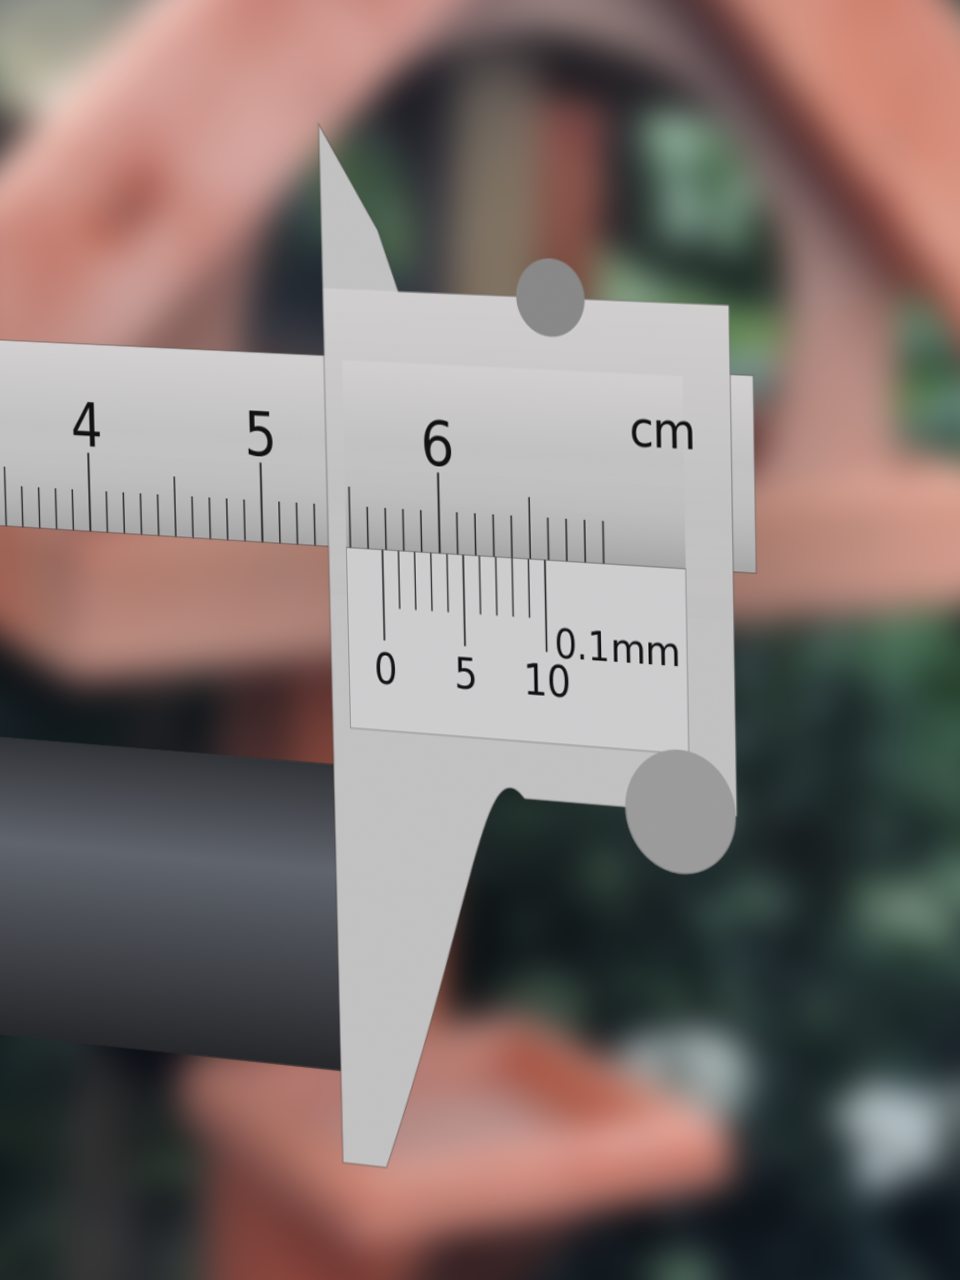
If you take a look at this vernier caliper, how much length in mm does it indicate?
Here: 56.8 mm
